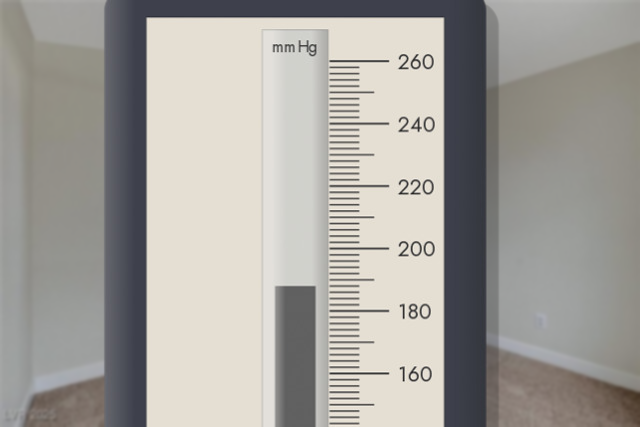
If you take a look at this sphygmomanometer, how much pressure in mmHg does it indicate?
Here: 188 mmHg
